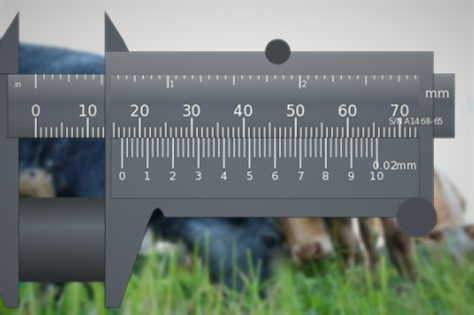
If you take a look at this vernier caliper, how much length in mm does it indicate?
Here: 16.6 mm
